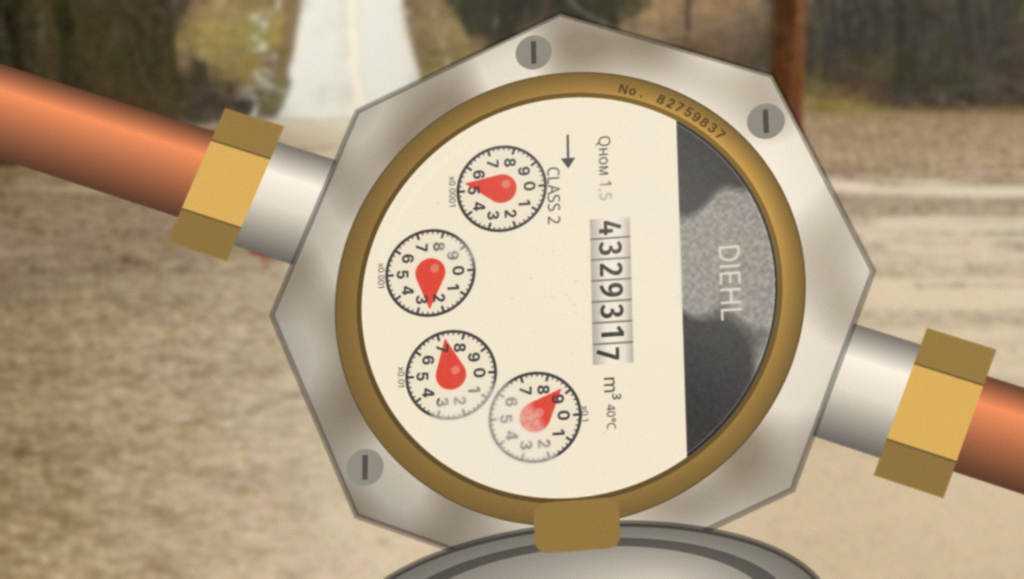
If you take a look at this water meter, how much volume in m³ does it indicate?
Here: 4329316.8725 m³
